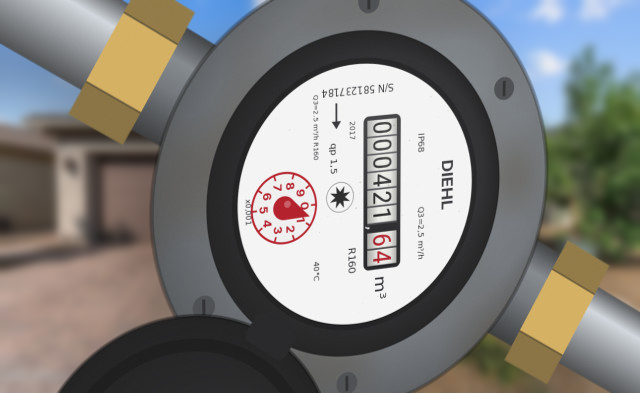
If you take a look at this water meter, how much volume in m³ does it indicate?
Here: 421.640 m³
